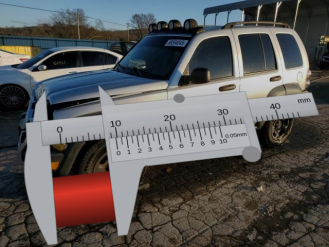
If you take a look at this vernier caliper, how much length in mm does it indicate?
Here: 9.8 mm
